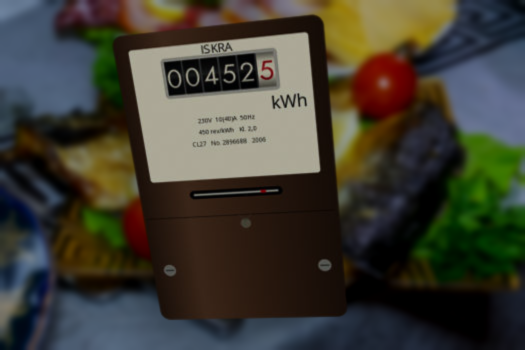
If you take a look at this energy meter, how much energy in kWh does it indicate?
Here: 452.5 kWh
